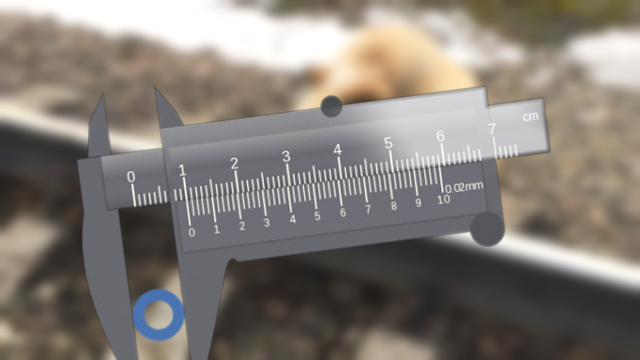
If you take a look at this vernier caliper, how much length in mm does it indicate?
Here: 10.0 mm
